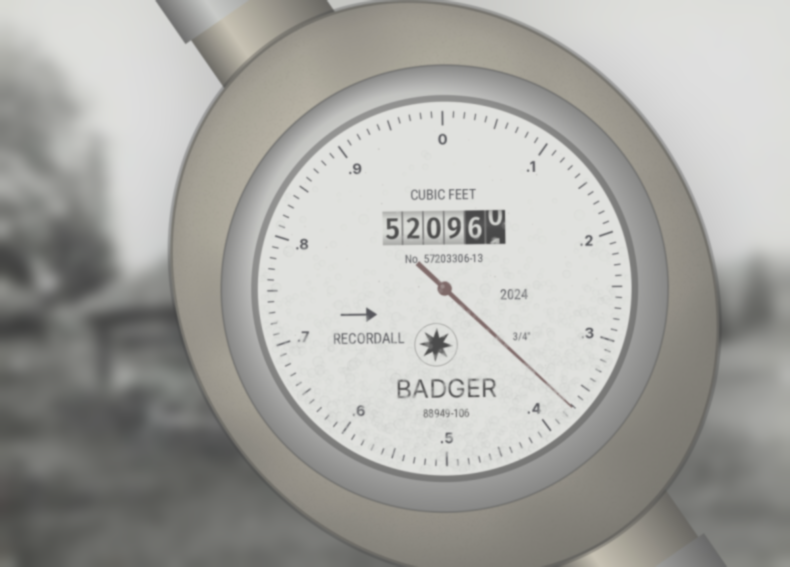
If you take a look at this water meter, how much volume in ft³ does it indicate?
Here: 520960.37 ft³
